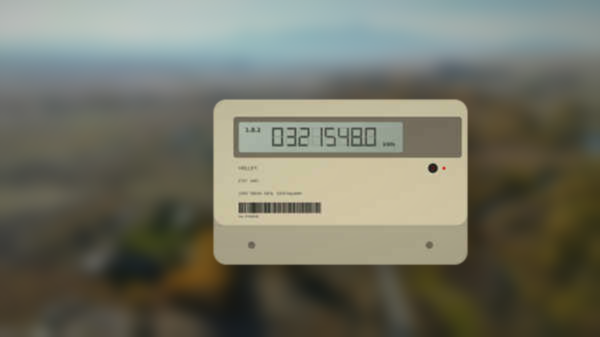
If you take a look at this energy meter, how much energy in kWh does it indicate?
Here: 321548.0 kWh
